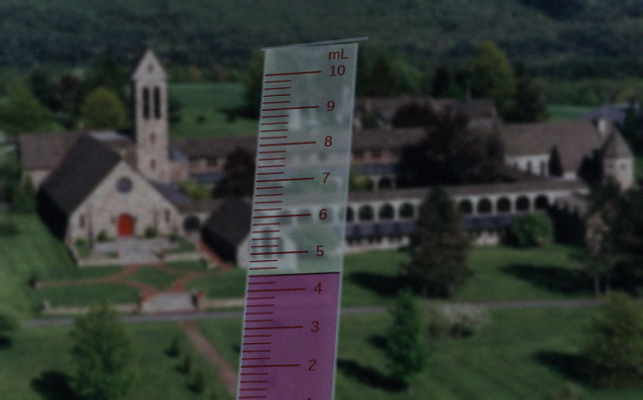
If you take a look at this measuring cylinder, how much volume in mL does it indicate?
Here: 4.4 mL
